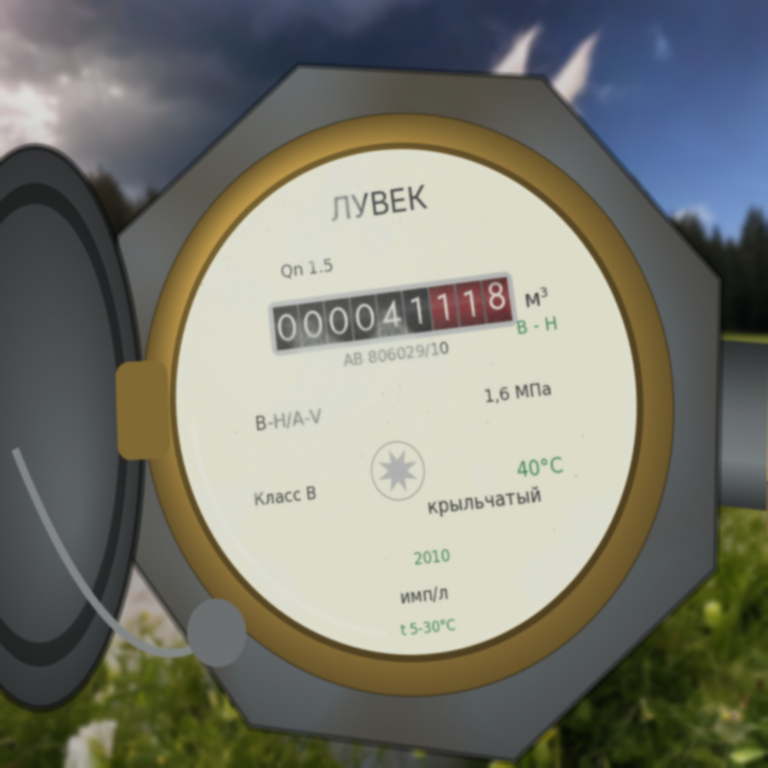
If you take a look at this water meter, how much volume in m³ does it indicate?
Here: 41.118 m³
